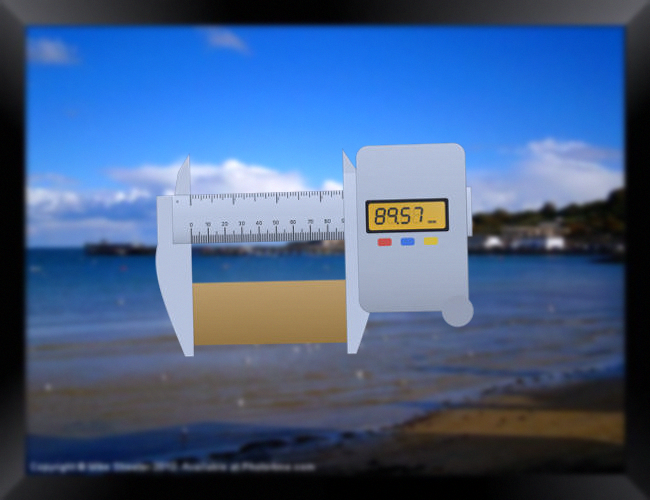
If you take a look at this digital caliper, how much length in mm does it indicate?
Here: 89.57 mm
